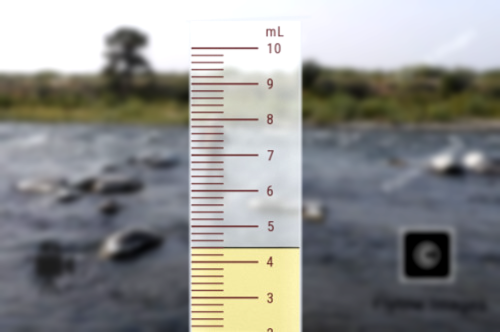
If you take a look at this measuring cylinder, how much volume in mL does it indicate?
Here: 4.4 mL
